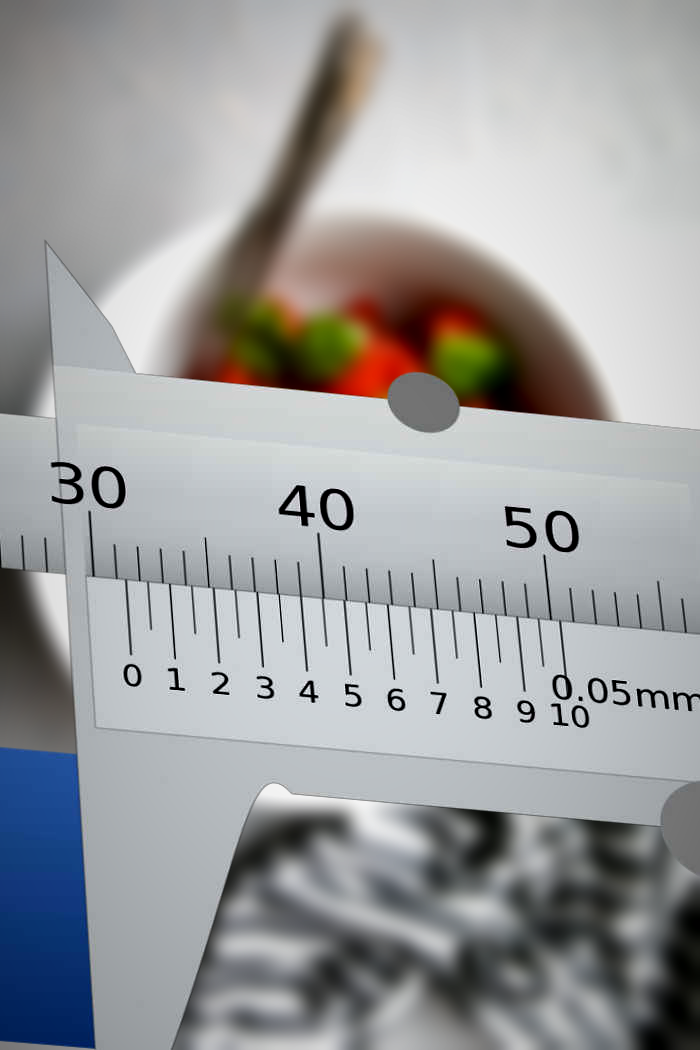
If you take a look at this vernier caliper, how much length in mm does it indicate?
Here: 31.4 mm
